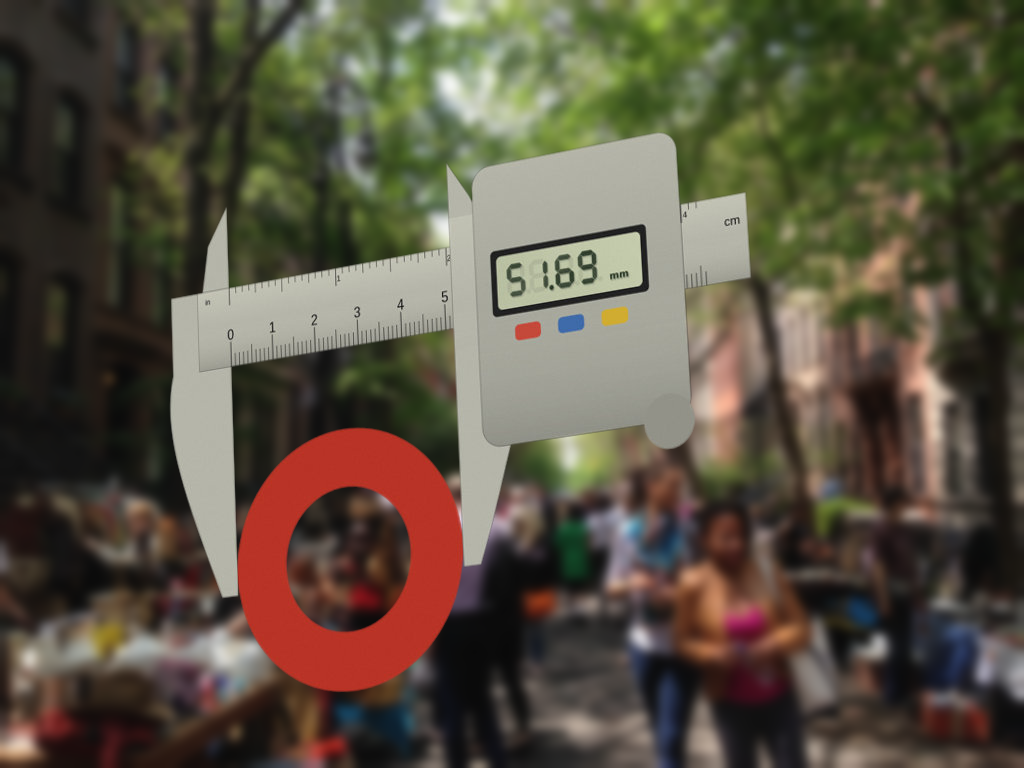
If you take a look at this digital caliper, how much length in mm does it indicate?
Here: 51.69 mm
